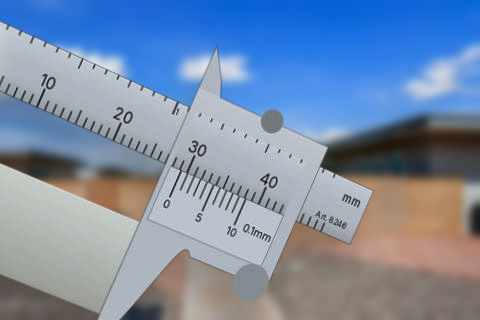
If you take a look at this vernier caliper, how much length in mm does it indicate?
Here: 29.2 mm
